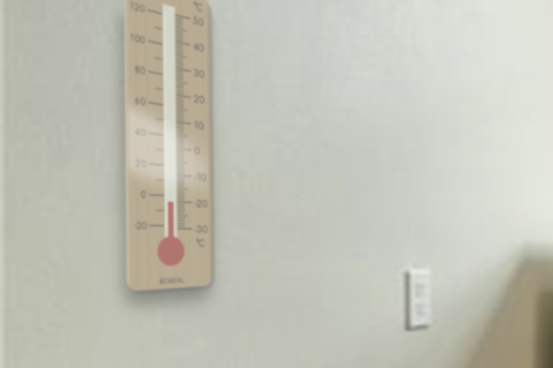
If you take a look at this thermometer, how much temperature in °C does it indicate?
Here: -20 °C
